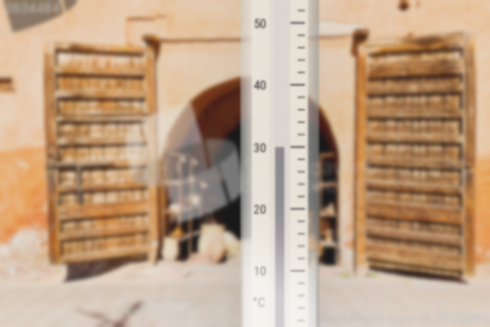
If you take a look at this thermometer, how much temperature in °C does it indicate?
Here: 30 °C
